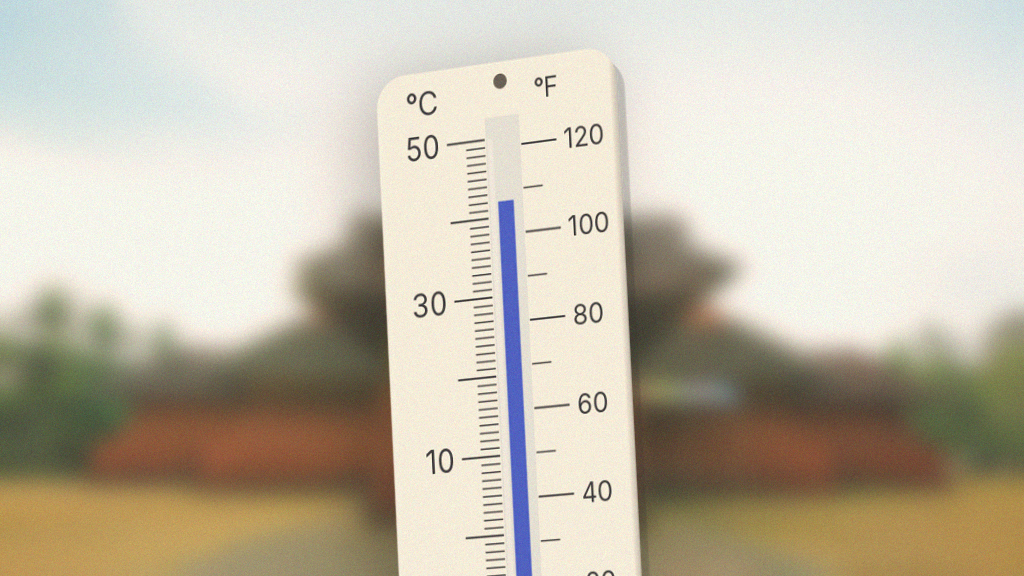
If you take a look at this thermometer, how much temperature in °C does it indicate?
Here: 42 °C
